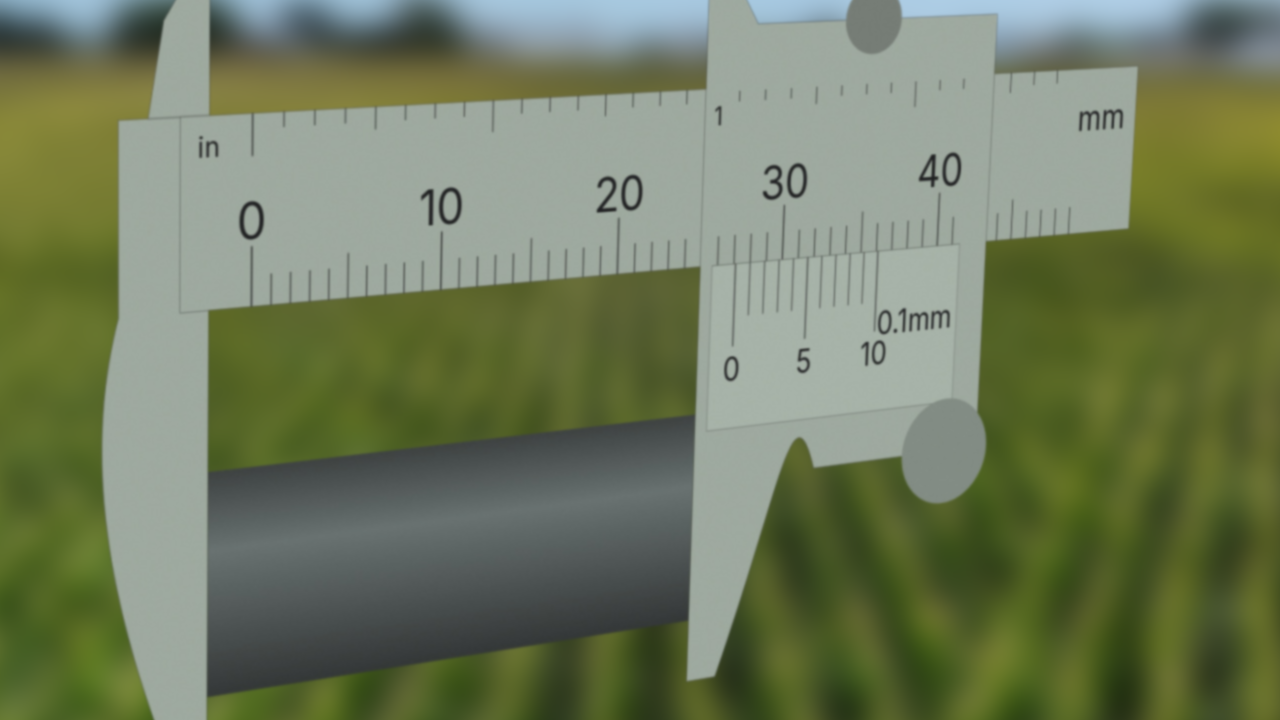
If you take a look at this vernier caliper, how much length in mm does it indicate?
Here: 27.1 mm
